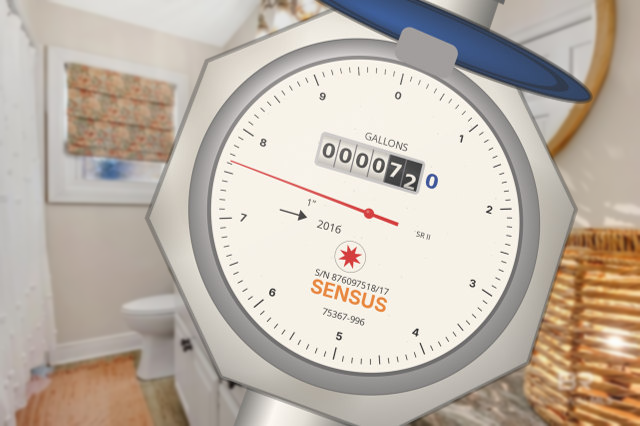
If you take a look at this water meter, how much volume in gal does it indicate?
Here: 717.6 gal
